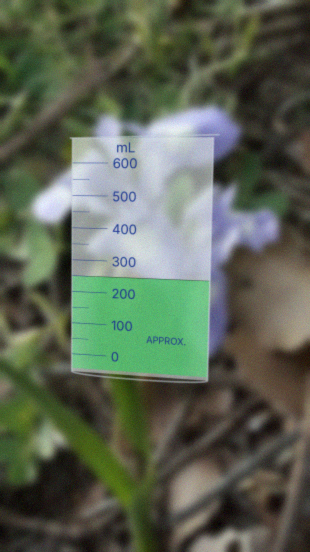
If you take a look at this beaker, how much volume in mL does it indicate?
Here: 250 mL
